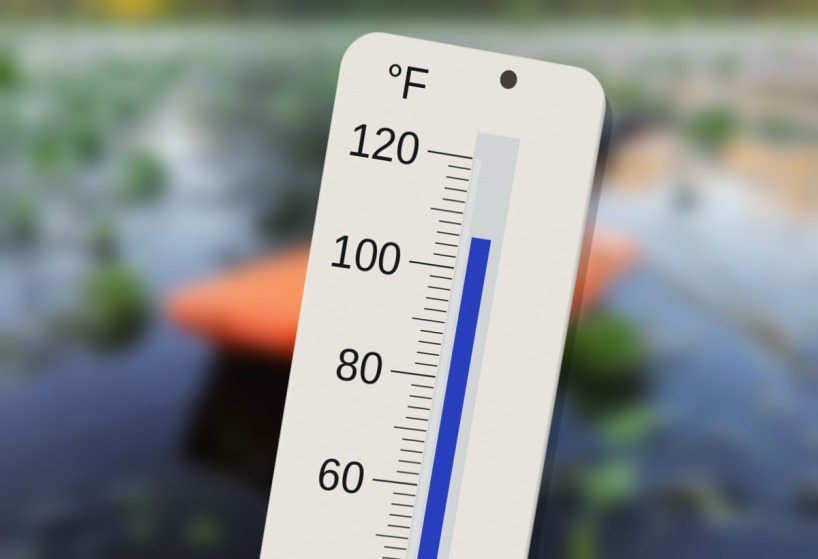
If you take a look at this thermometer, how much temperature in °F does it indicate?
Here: 106 °F
